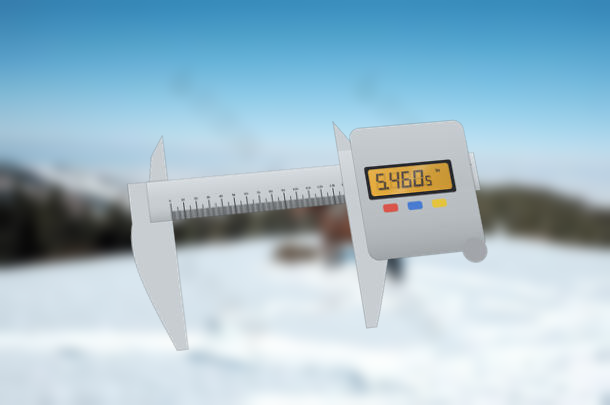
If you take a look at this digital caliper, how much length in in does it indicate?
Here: 5.4605 in
